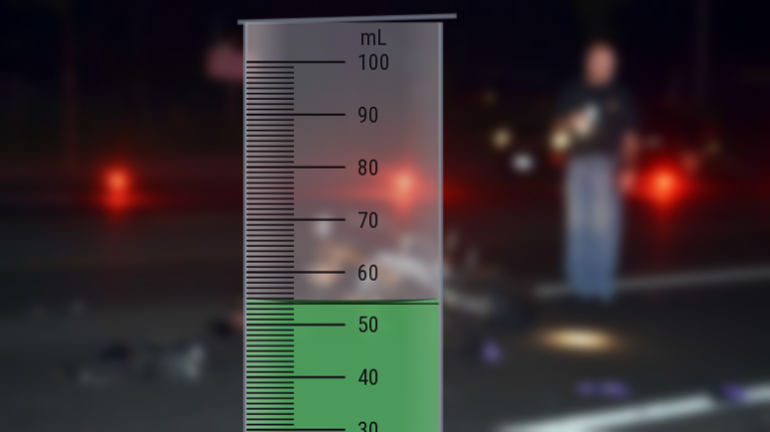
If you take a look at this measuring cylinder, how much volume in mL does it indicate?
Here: 54 mL
